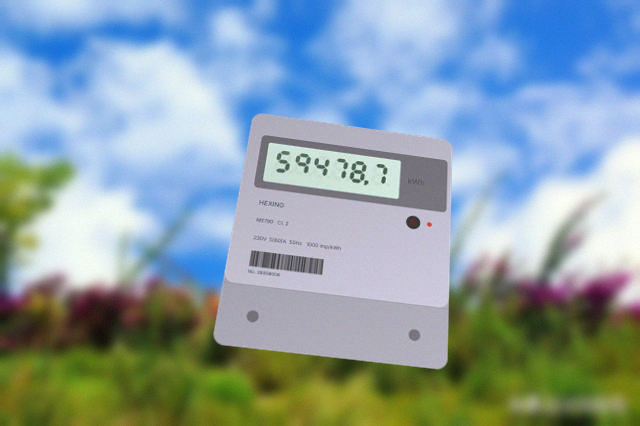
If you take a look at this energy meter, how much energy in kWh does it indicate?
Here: 59478.7 kWh
